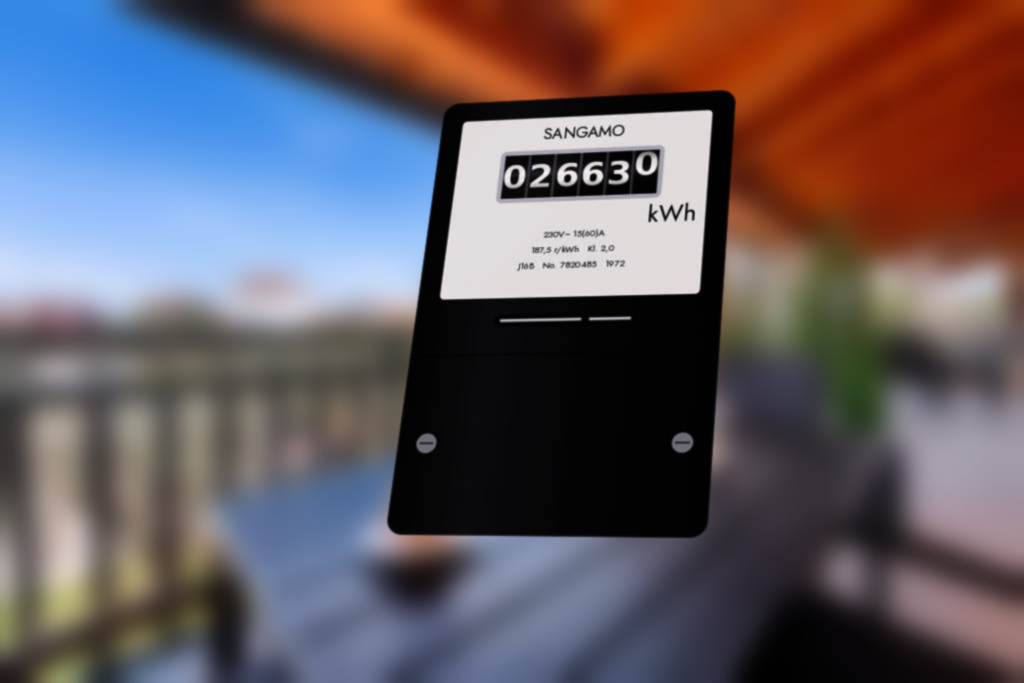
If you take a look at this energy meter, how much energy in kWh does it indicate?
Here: 26630 kWh
